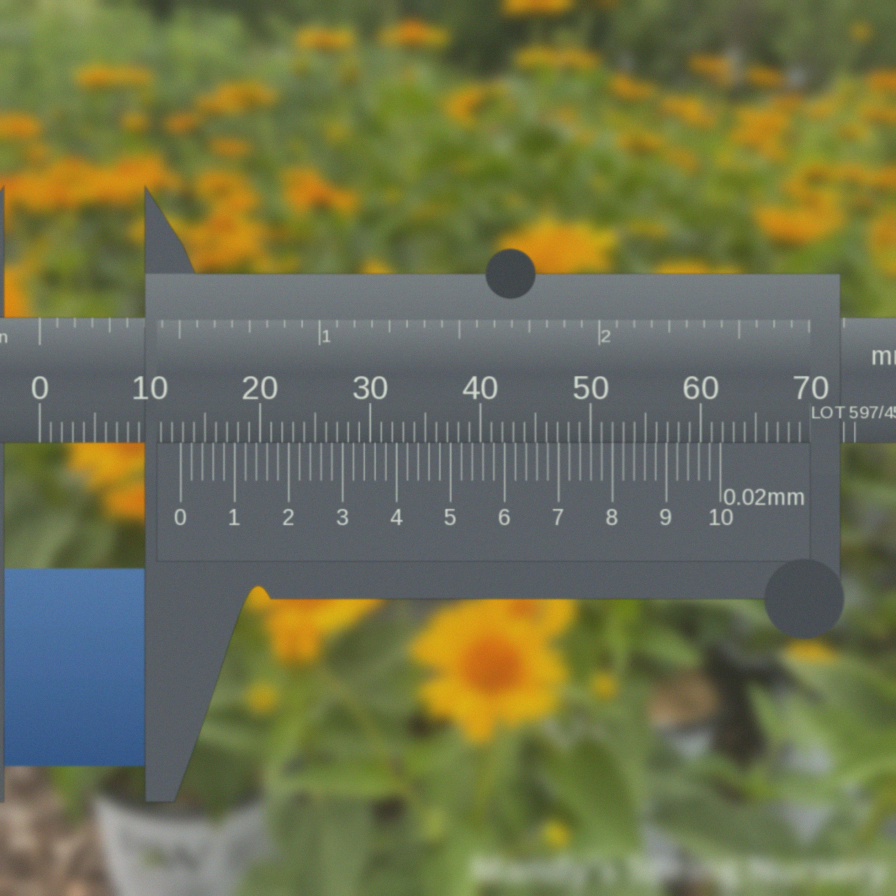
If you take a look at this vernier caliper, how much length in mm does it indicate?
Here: 12.8 mm
